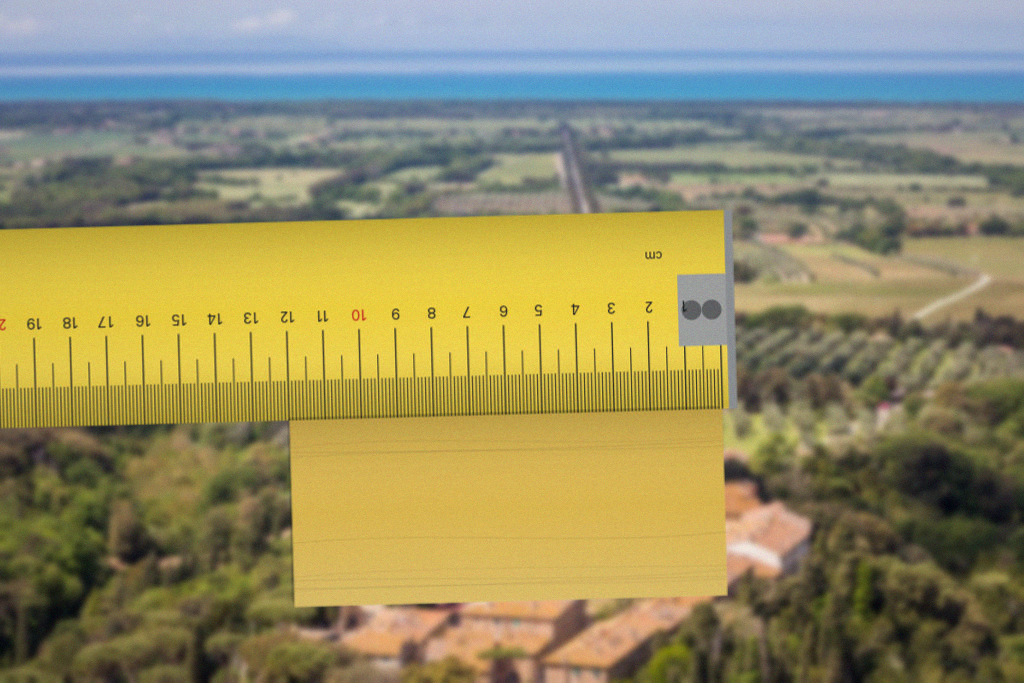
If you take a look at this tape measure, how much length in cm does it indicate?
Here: 12 cm
